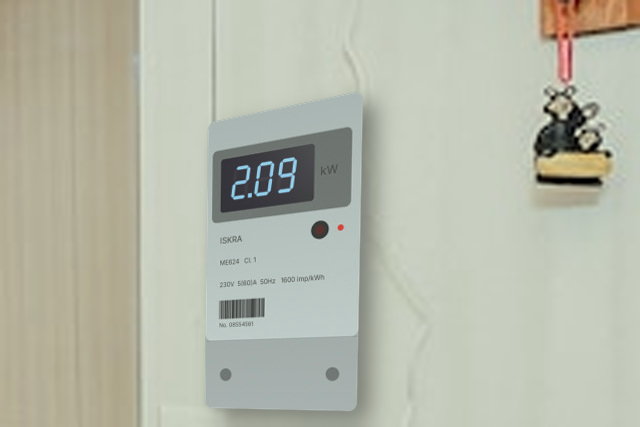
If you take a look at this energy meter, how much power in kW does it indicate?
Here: 2.09 kW
